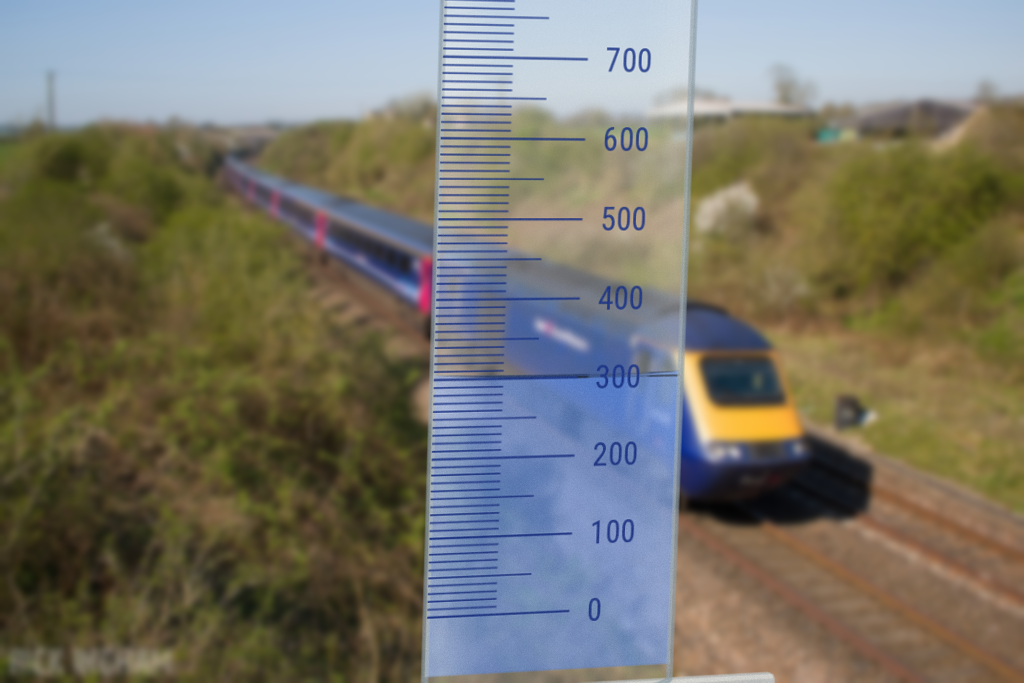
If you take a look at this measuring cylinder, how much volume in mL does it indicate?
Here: 300 mL
